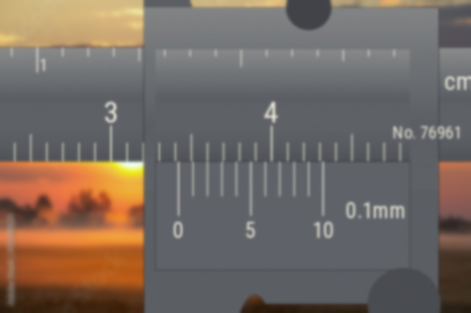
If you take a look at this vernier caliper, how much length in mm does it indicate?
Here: 34.2 mm
